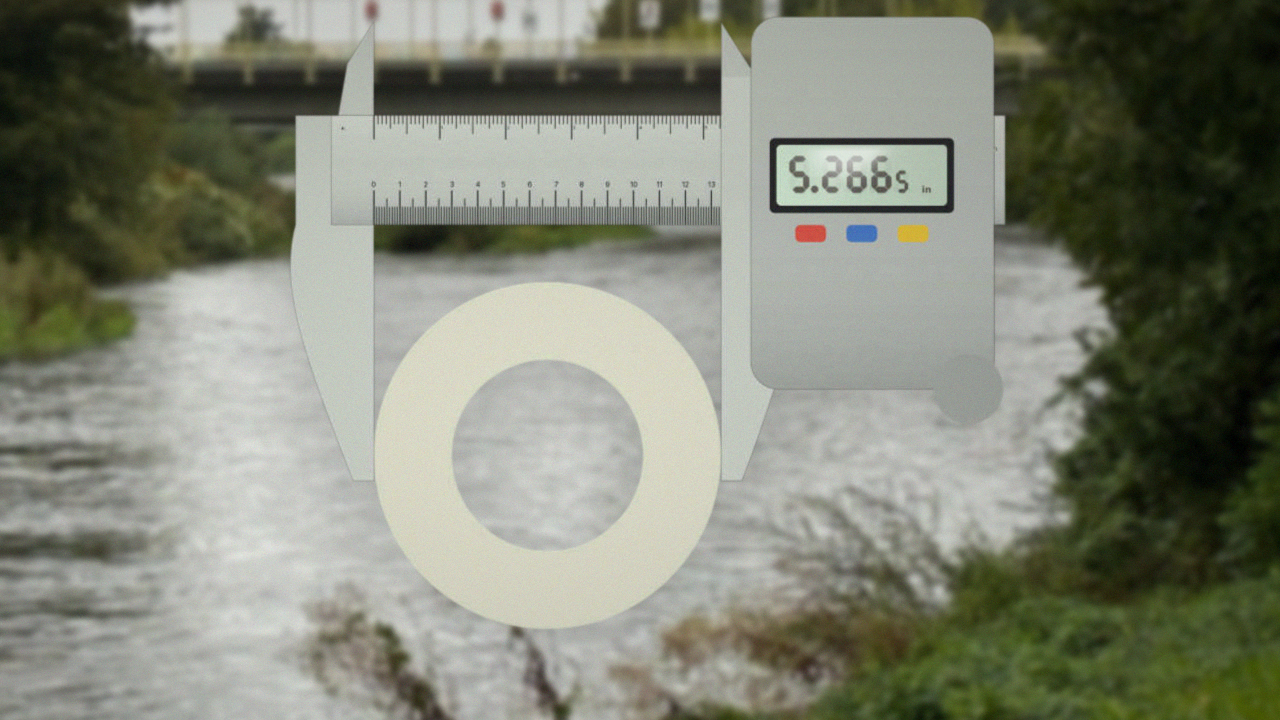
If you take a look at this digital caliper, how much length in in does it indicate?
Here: 5.2665 in
